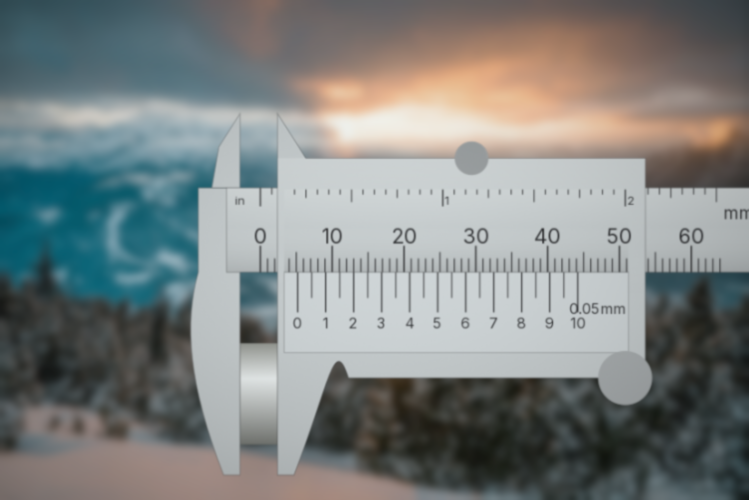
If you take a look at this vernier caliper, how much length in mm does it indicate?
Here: 5.2 mm
